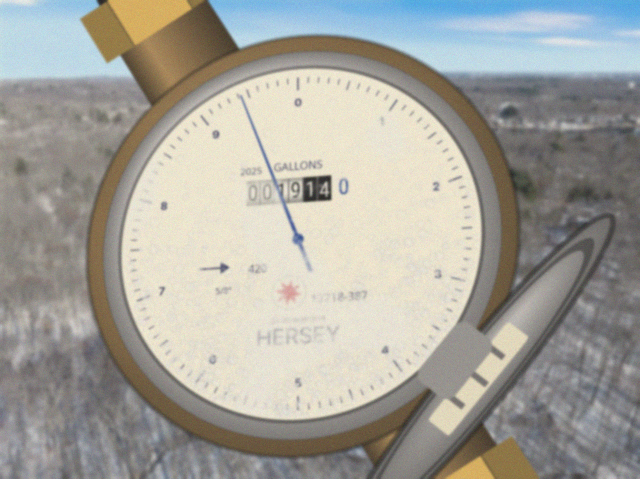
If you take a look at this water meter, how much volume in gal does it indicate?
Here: 19139.4 gal
